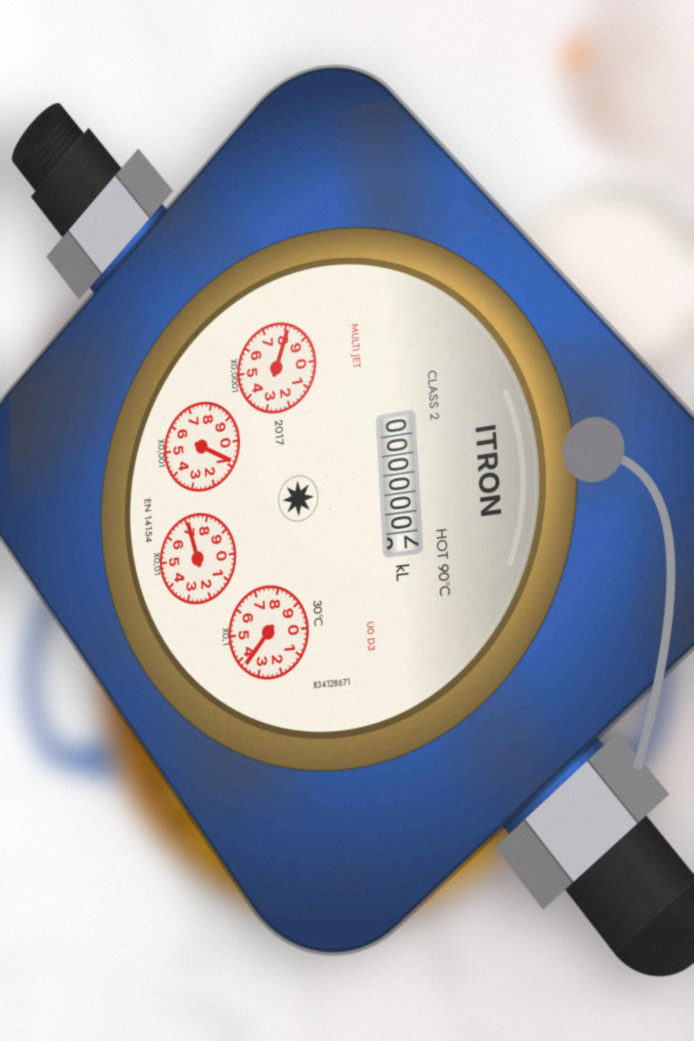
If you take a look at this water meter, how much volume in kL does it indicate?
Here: 2.3708 kL
